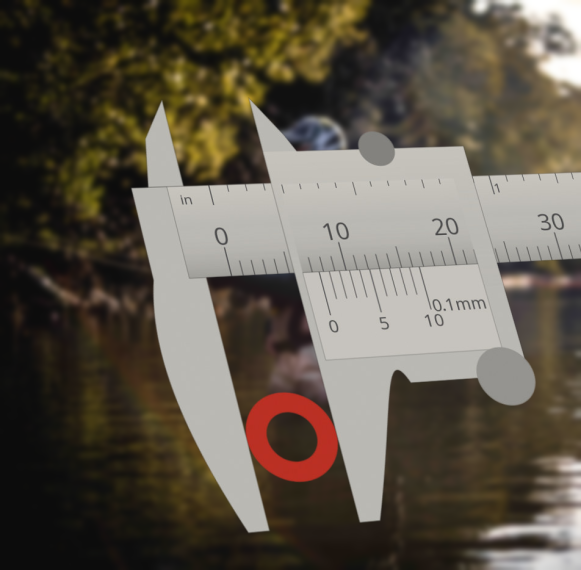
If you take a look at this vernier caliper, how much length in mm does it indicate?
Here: 7.6 mm
